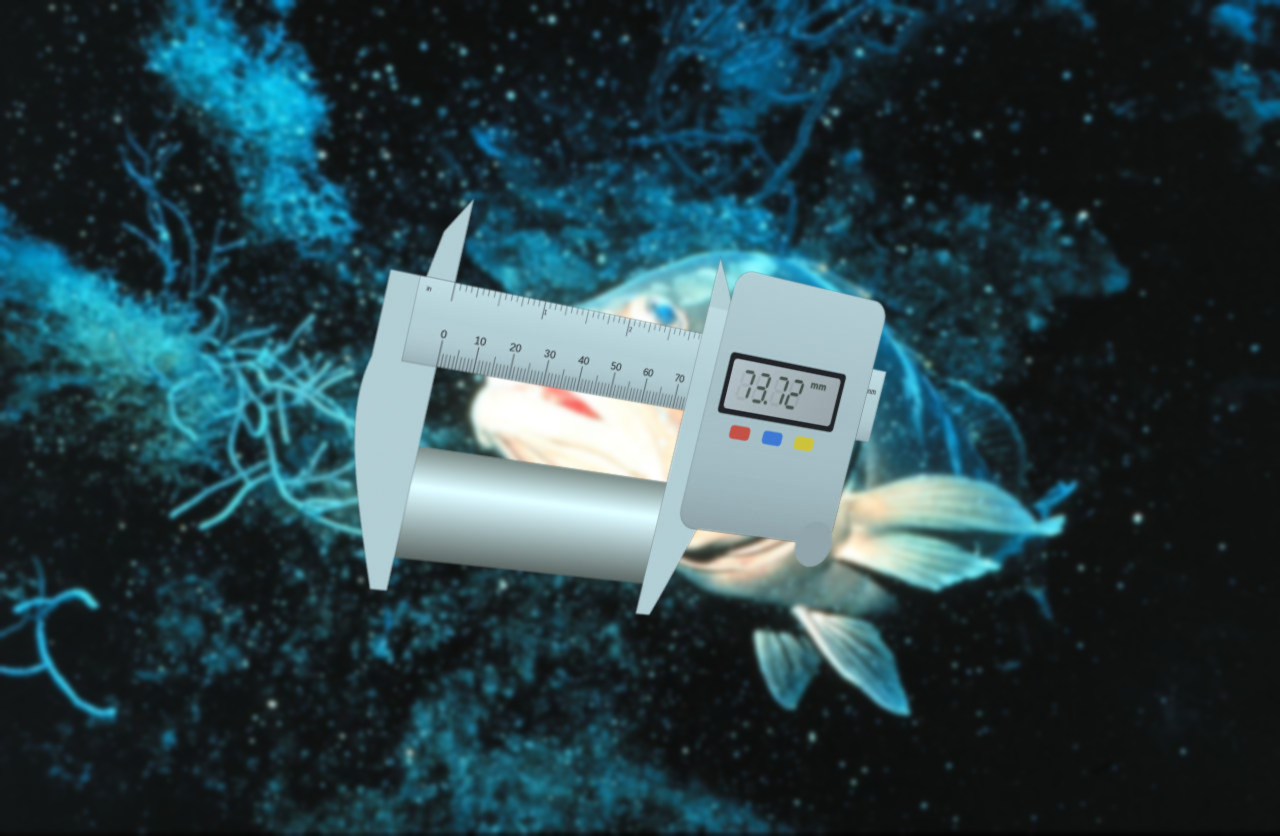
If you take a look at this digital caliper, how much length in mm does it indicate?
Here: 73.72 mm
